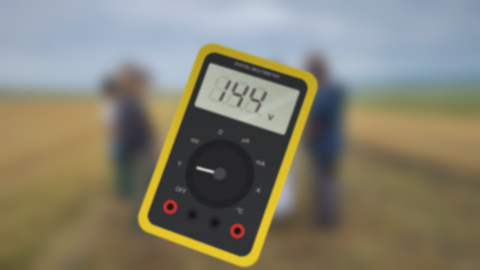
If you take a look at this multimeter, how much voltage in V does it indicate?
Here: 144 V
